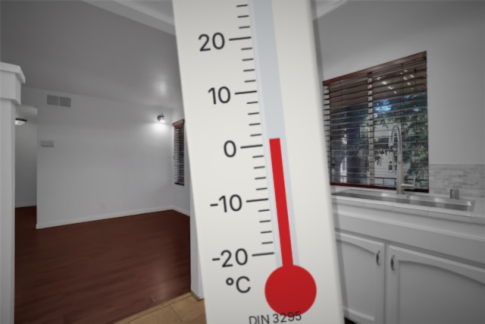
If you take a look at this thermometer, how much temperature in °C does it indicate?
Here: 1 °C
